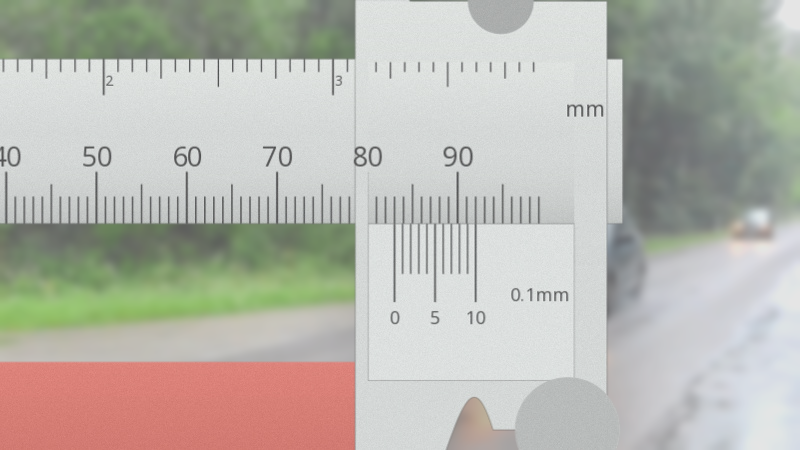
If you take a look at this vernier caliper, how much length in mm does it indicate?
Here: 83.0 mm
